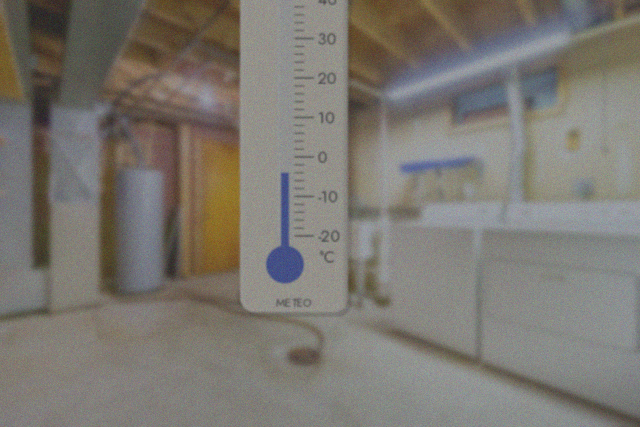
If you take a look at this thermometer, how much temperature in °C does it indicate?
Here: -4 °C
